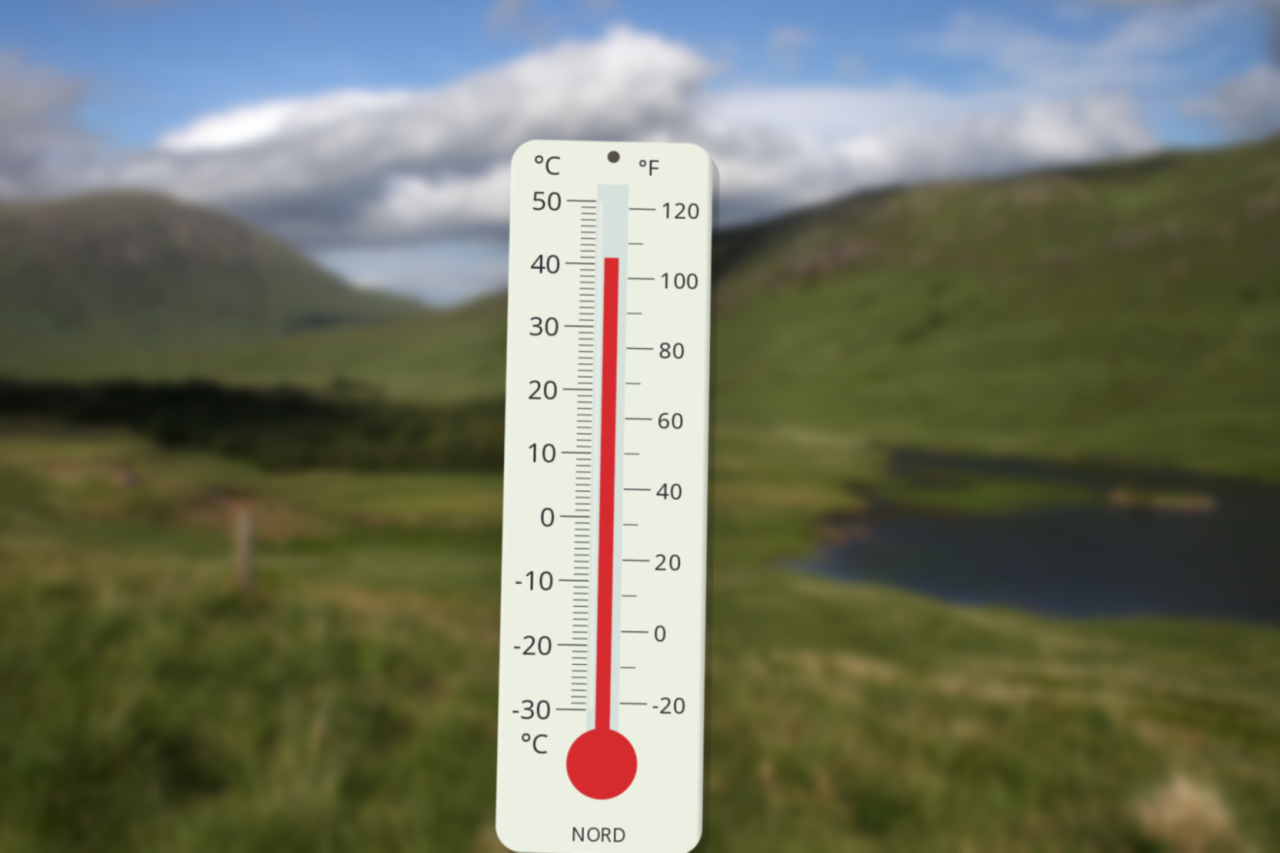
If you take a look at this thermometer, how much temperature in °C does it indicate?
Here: 41 °C
